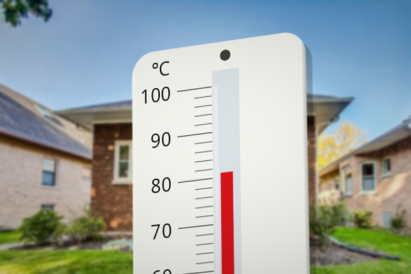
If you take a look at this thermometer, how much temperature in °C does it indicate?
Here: 81 °C
